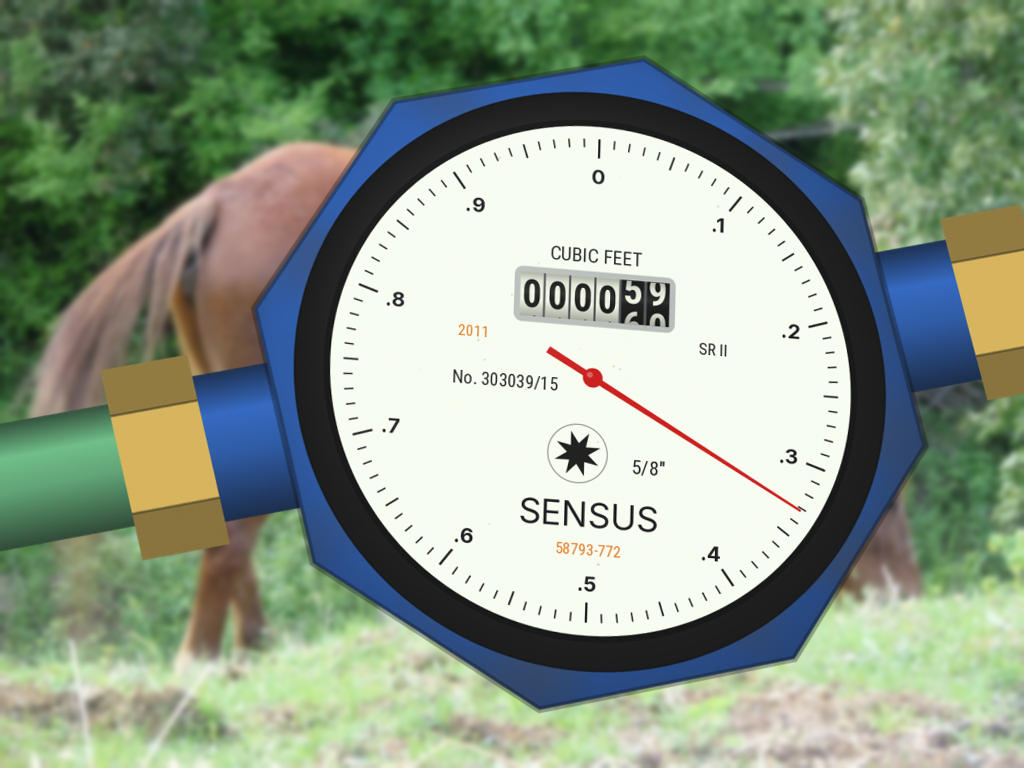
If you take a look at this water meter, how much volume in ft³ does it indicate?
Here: 59.33 ft³
